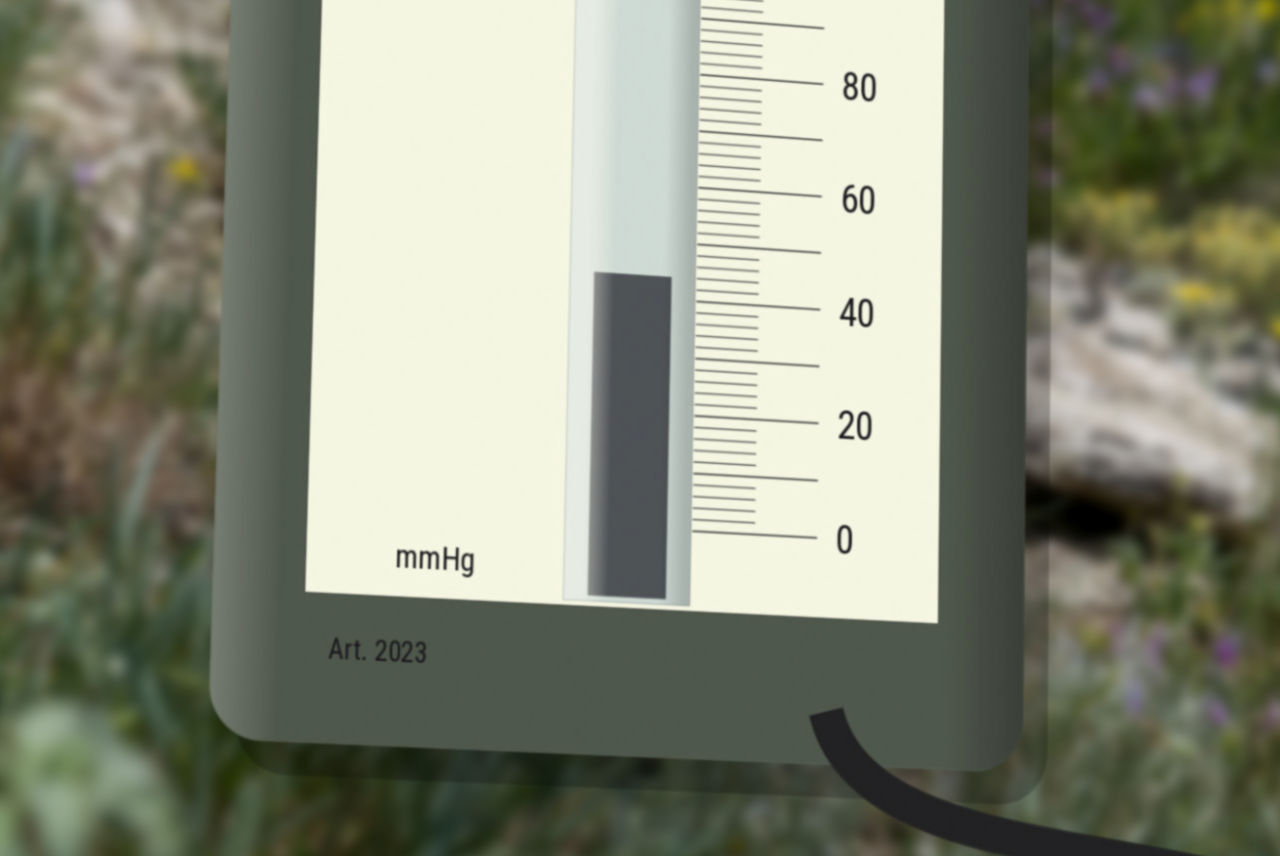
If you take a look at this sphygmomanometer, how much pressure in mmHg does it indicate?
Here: 44 mmHg
